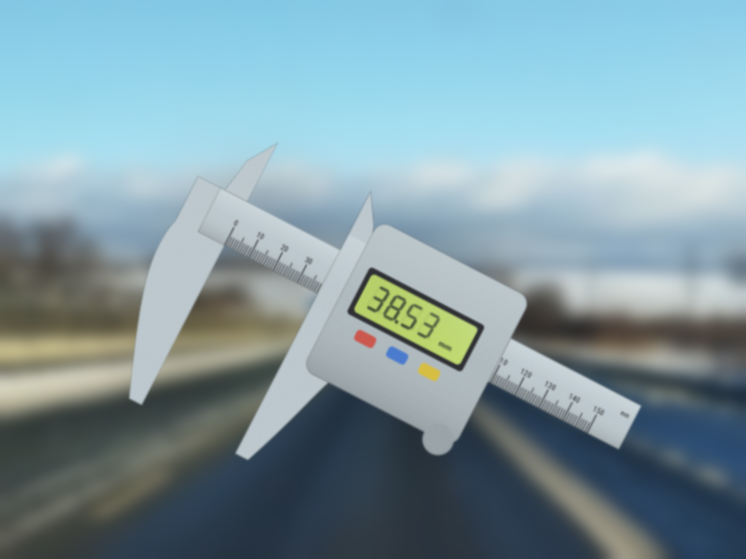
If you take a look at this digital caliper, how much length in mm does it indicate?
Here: 38.53 mm
